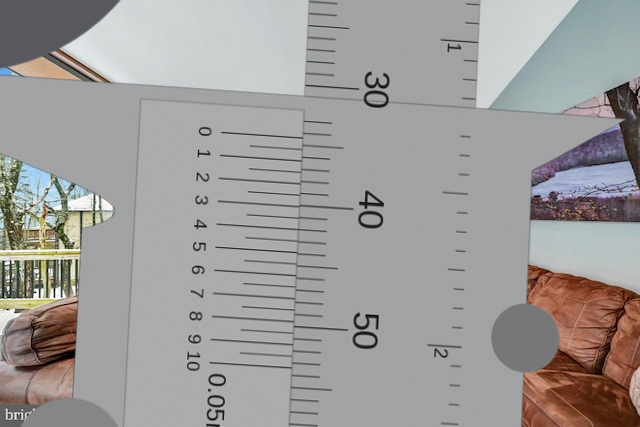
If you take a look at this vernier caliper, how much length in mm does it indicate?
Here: 34.4 mm
